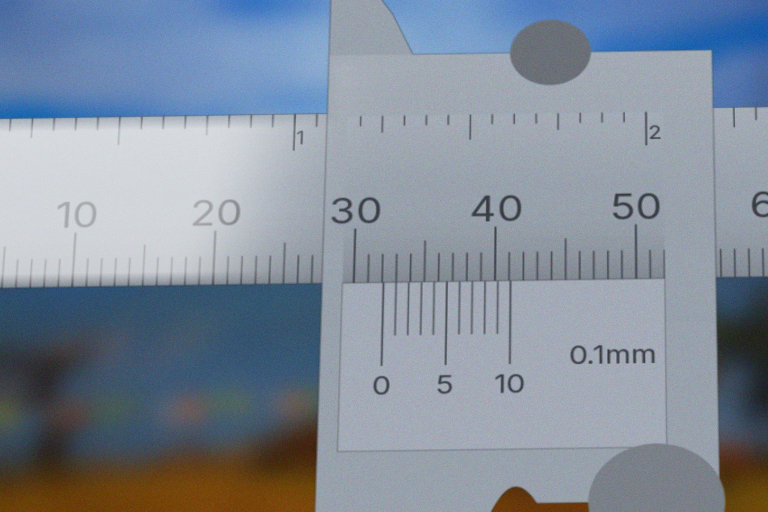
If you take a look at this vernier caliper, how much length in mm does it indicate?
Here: 32.1 mm
